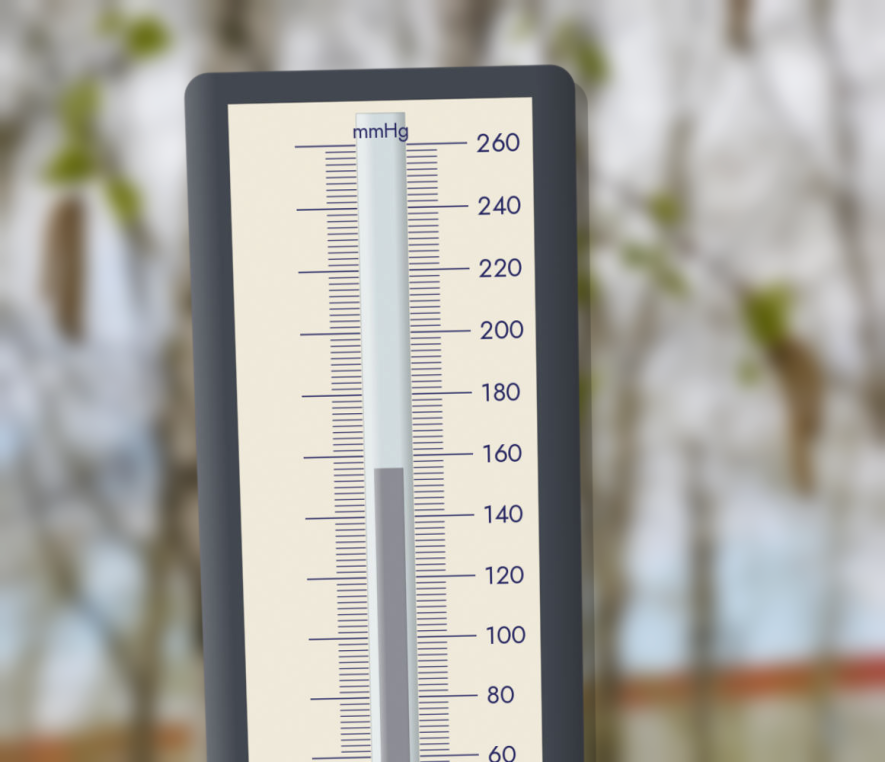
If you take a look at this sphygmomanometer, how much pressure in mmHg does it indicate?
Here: 156 mmHg
